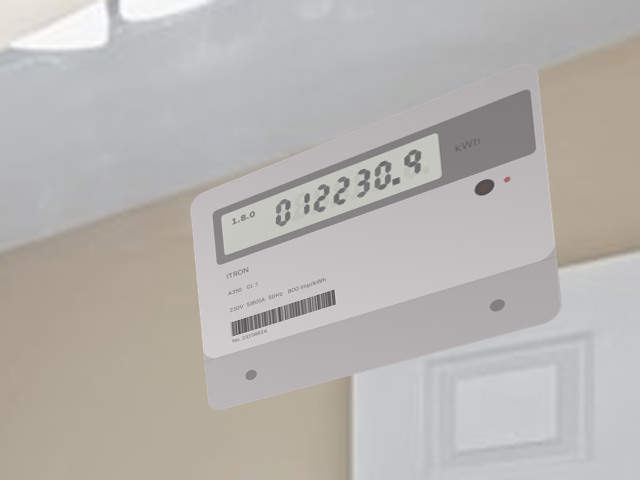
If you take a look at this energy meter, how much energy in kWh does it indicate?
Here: 12230.9 kWh
